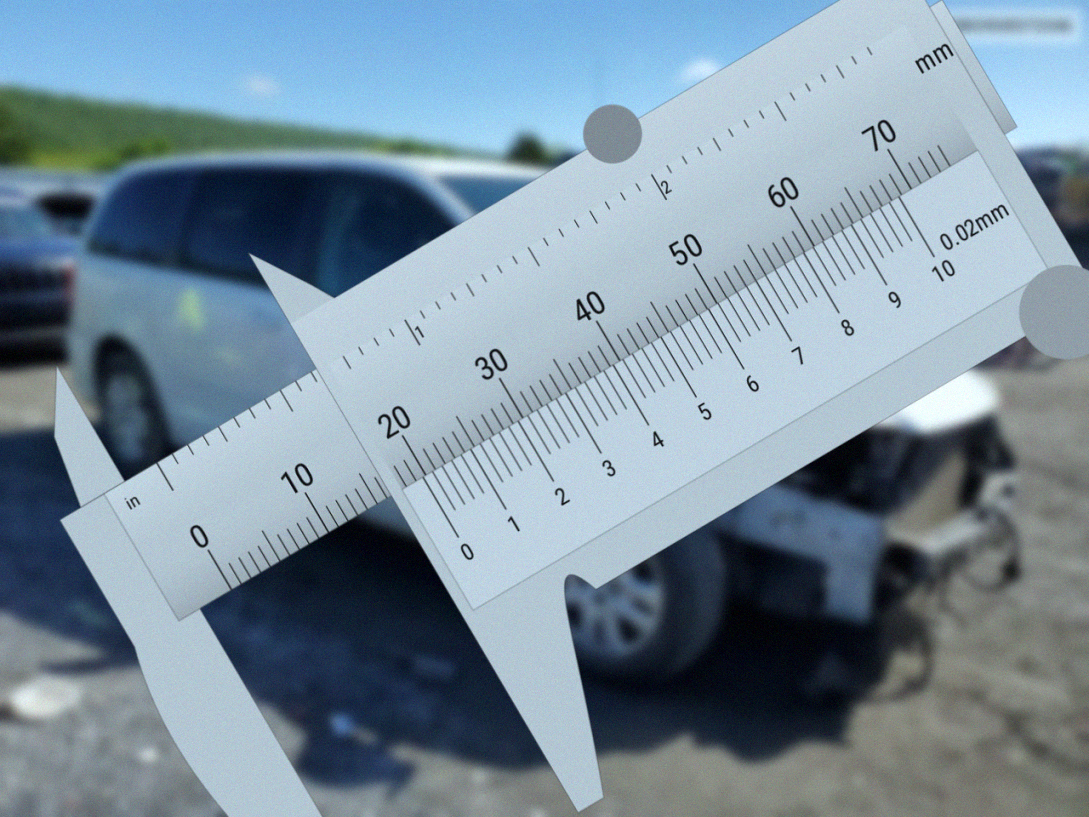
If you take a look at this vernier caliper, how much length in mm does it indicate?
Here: 19.7 mm
